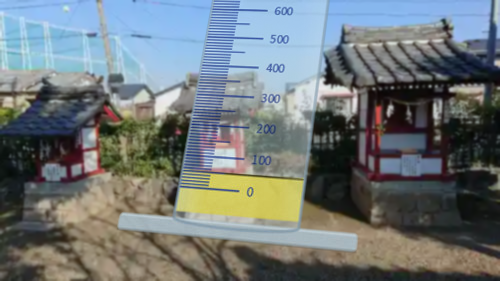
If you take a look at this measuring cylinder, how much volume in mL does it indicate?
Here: 50 mL
